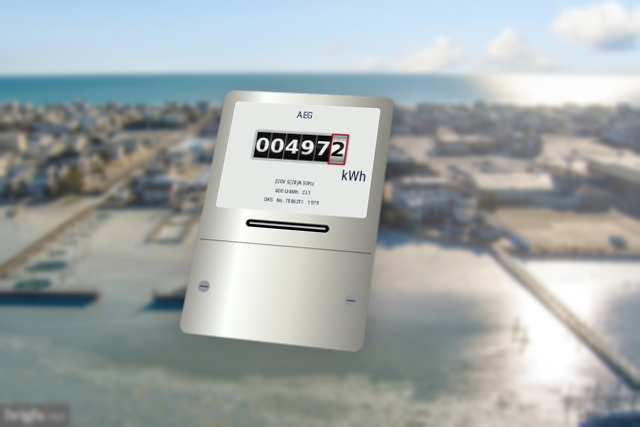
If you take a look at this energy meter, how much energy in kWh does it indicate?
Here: 497.2 kWh
